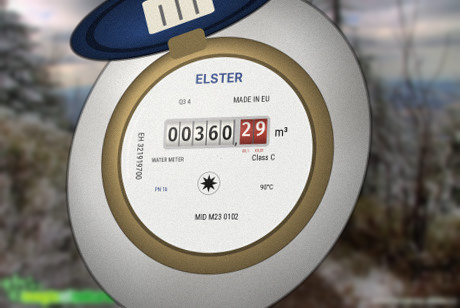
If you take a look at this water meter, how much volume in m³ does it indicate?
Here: 360.29 m³
